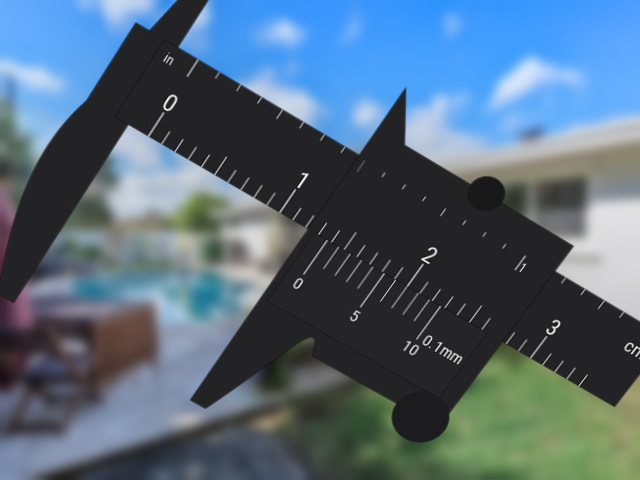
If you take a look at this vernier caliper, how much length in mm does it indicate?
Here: 13.7 mm
